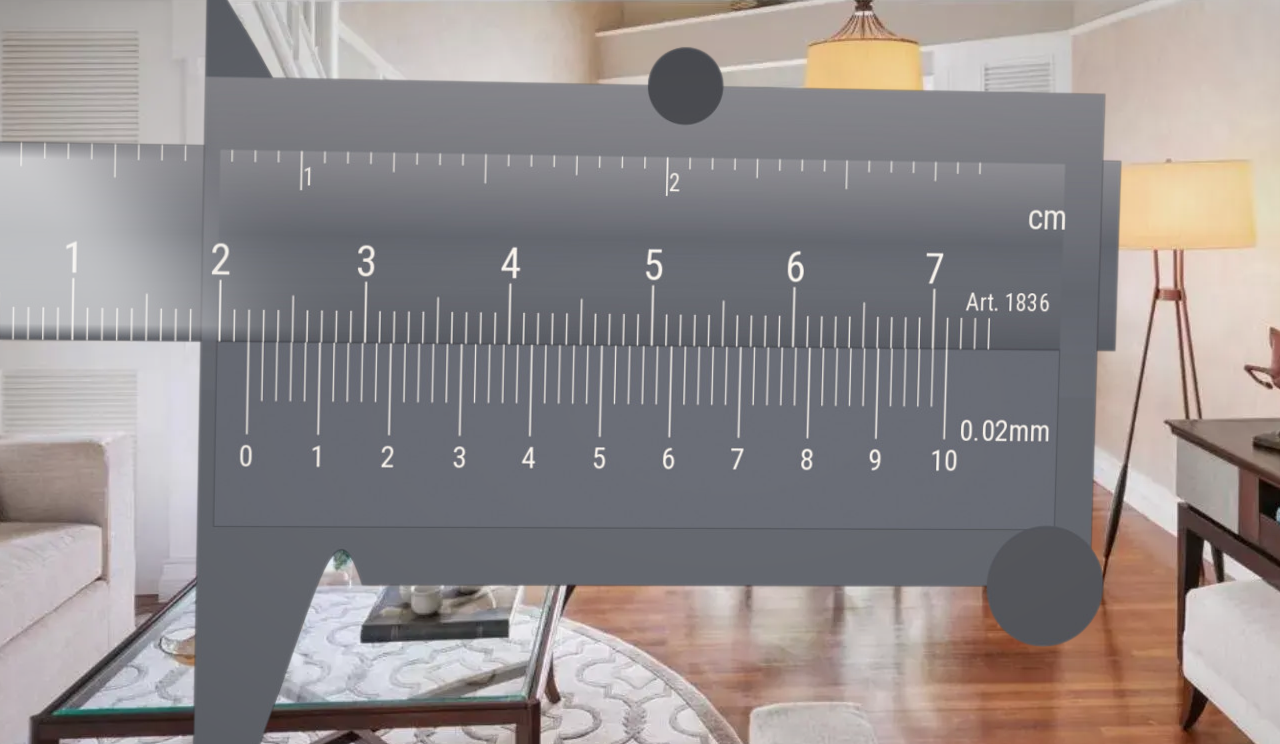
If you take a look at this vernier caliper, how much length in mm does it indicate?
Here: 22.0 mm
